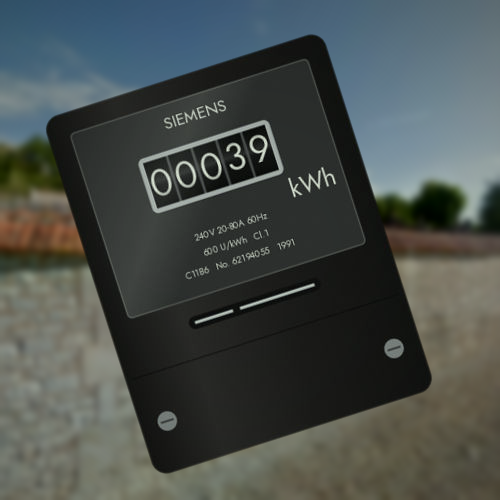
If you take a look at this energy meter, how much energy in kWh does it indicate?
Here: 39 kWh
